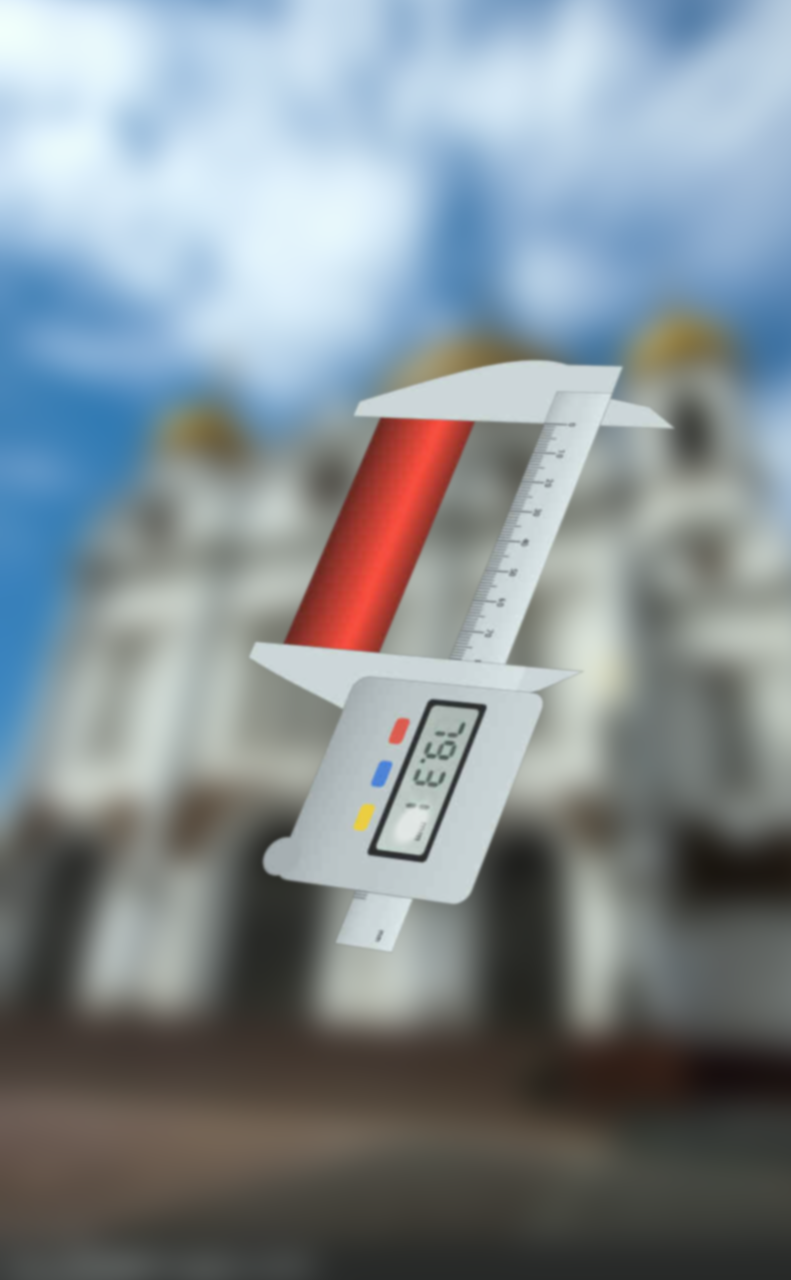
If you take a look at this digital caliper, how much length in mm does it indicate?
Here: 79.31 mm
